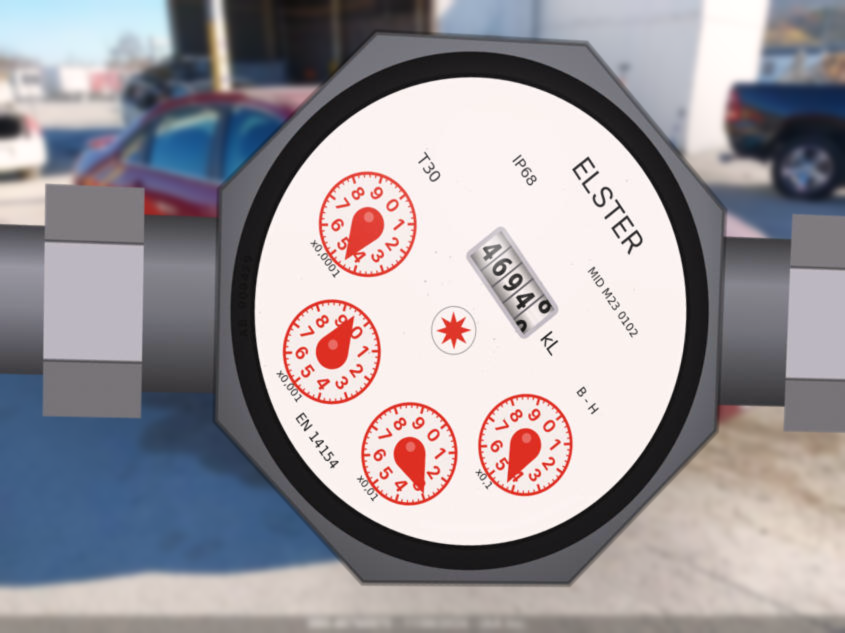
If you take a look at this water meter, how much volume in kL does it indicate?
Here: 46948.4294 kL
